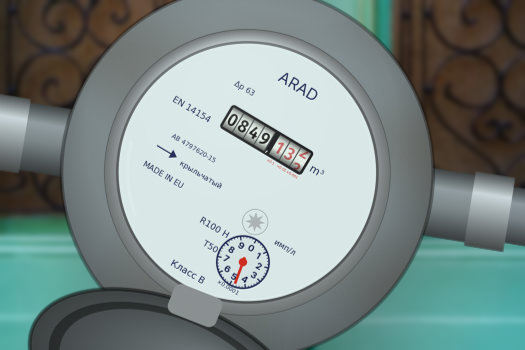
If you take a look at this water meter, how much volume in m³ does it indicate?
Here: 849.1324 m³
